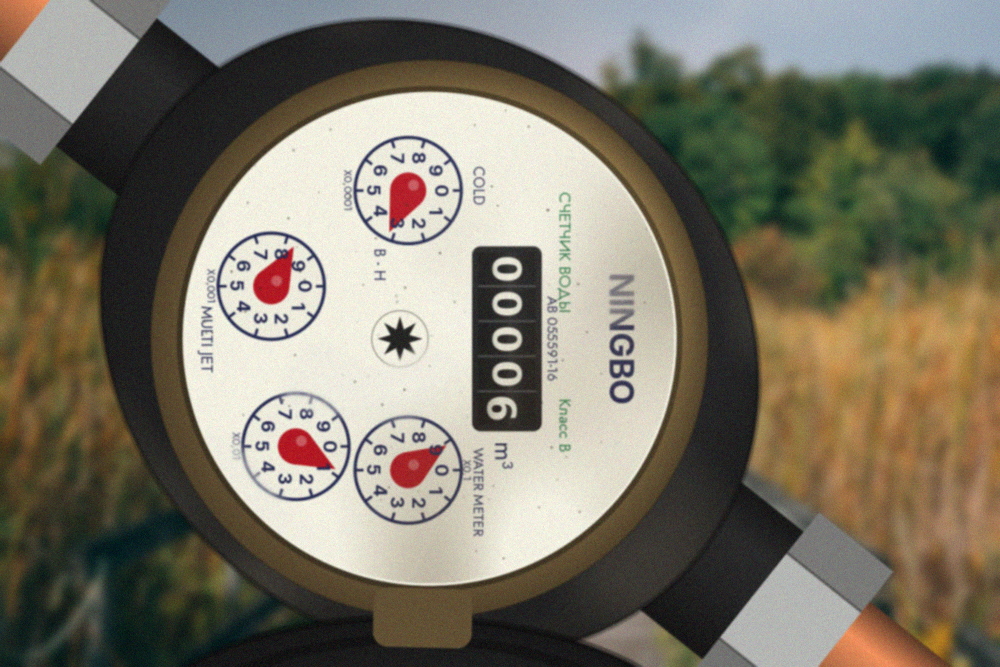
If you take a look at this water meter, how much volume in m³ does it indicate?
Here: 5.9083 m³
